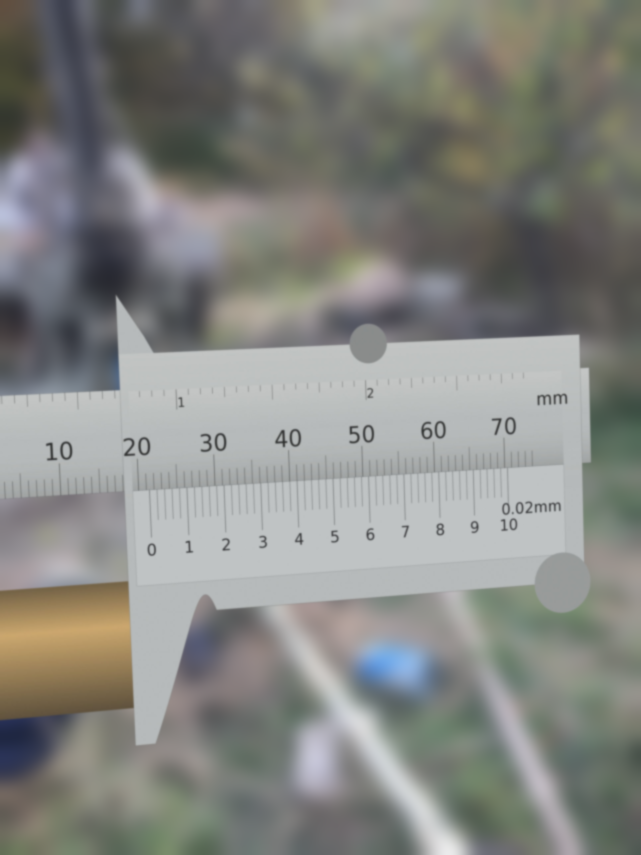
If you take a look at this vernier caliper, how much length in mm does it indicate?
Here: 21.4 mm
